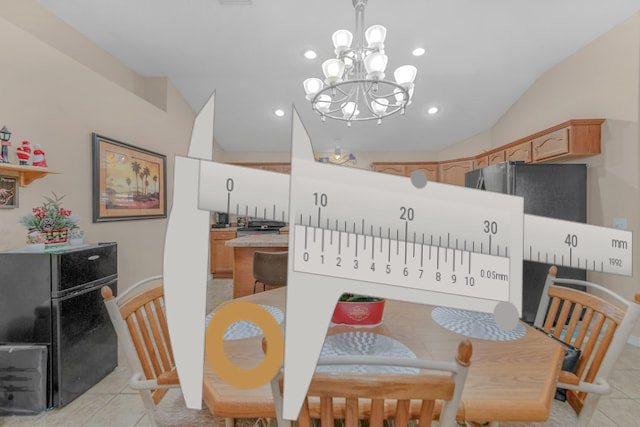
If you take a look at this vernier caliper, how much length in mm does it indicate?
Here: 8.6 mm
